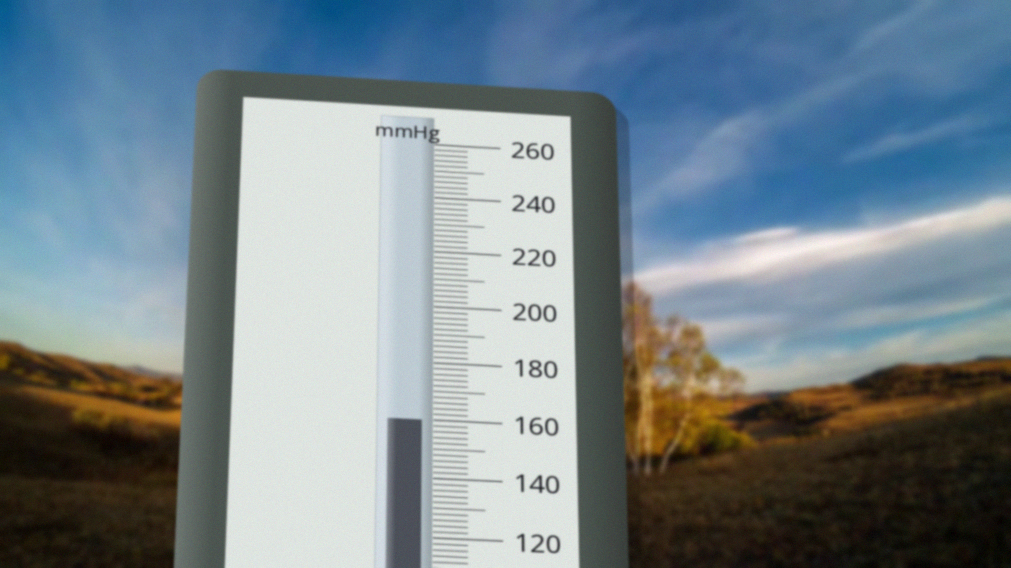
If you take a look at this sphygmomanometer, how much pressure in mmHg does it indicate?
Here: 160 mmHg
